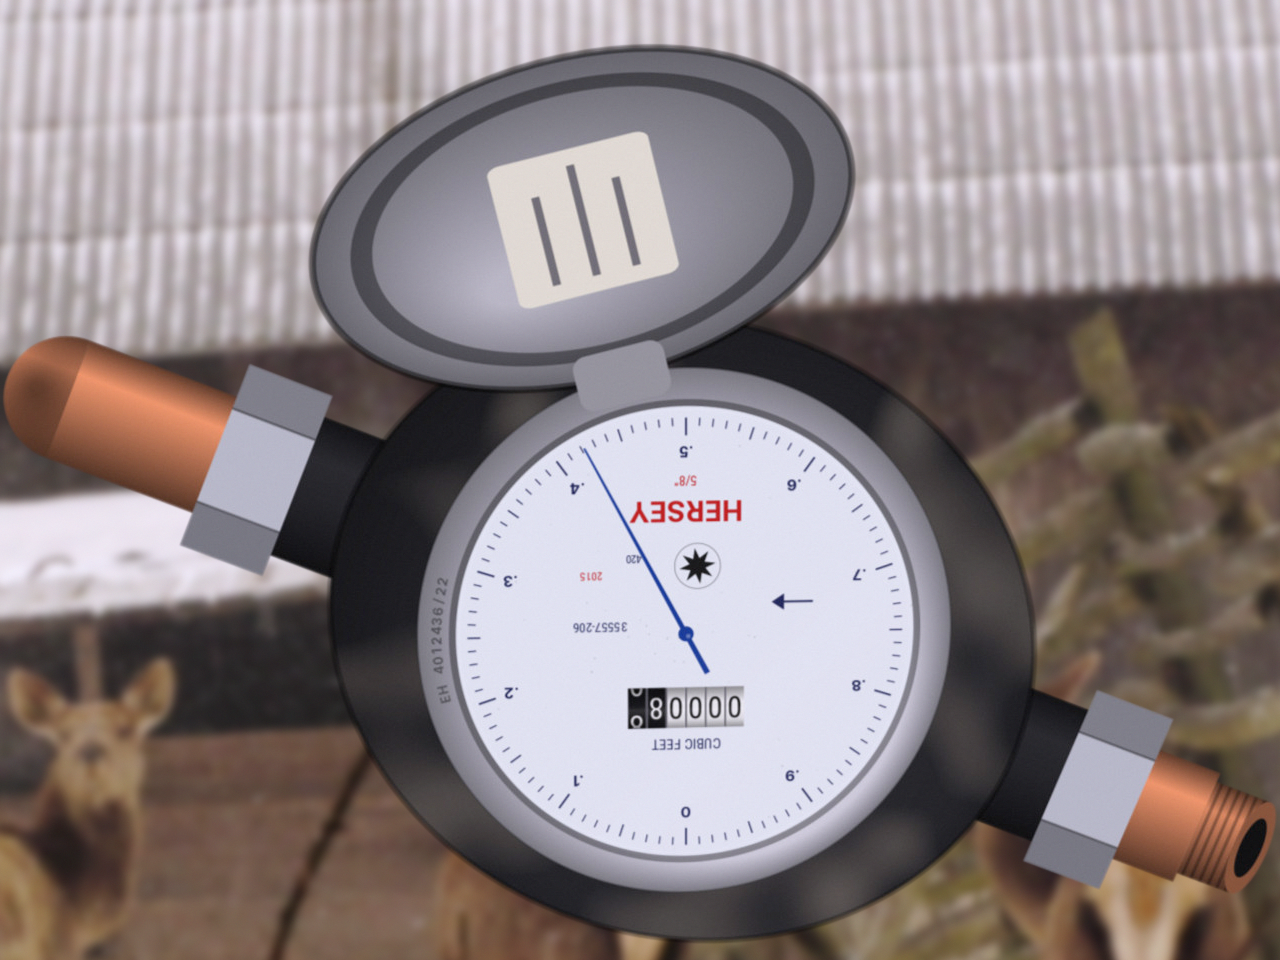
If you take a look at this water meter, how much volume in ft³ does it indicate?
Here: 88.42 ft³
